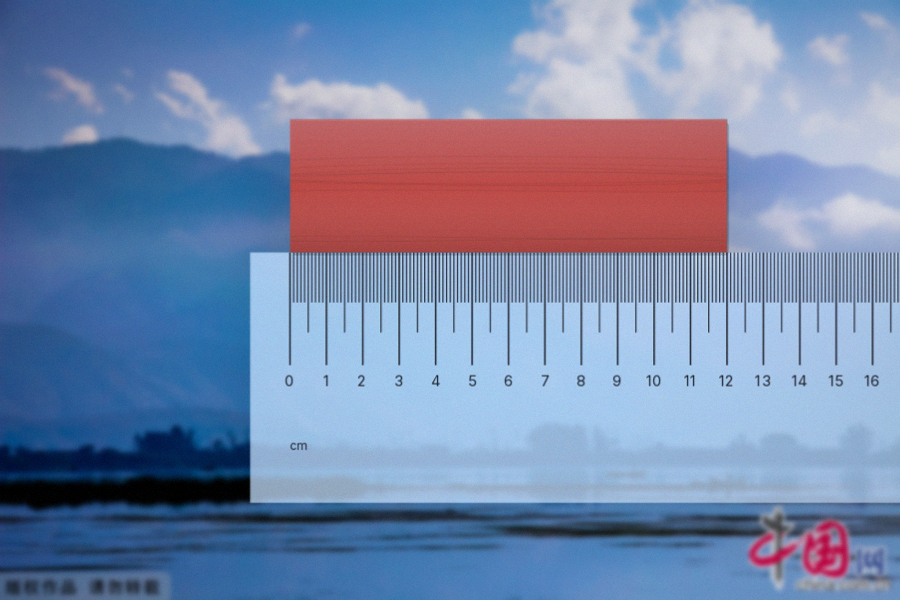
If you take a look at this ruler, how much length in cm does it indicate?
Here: 12 cm
